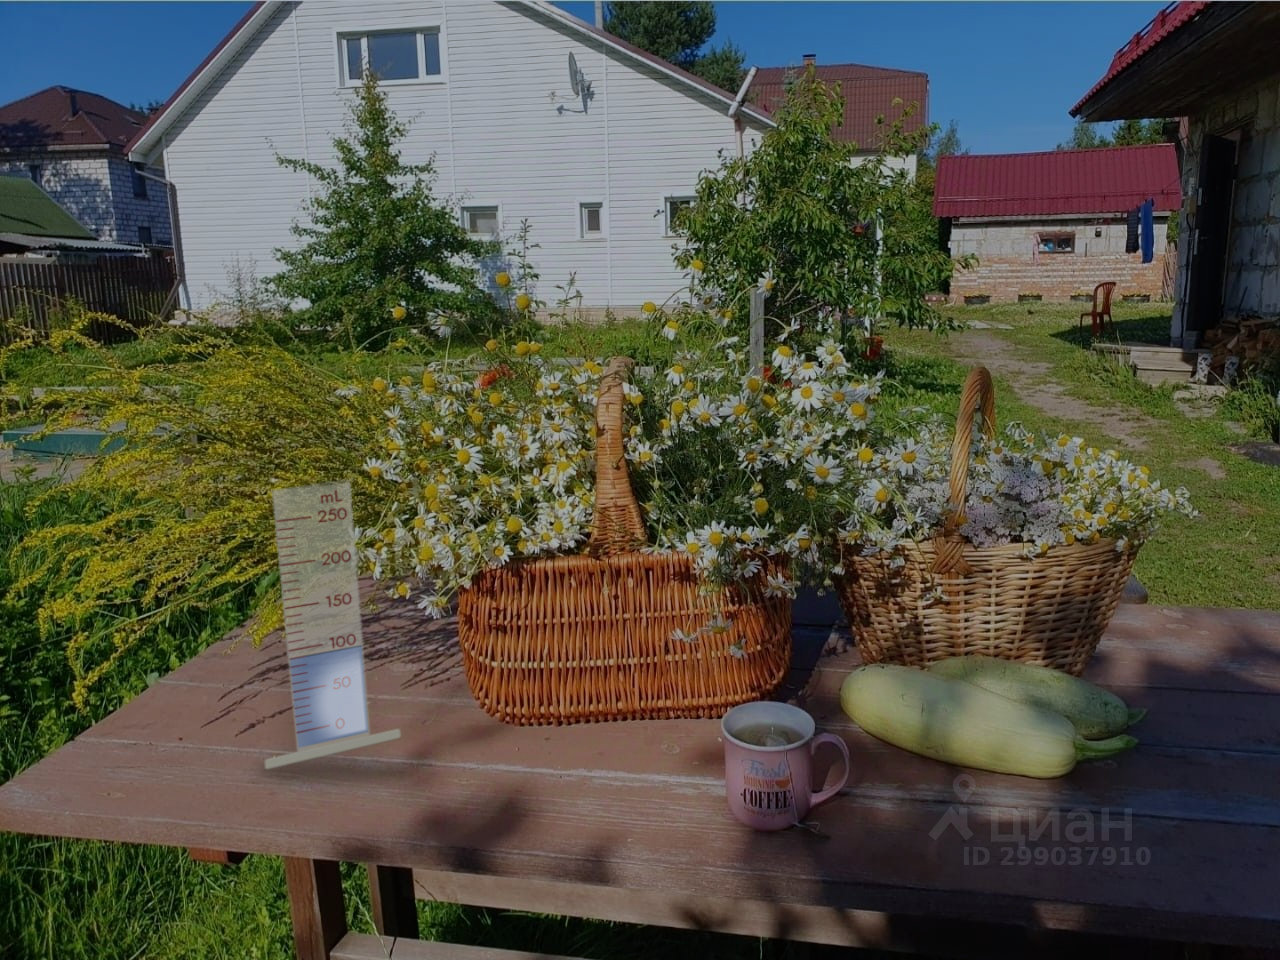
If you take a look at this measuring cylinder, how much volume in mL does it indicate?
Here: 90 mL
